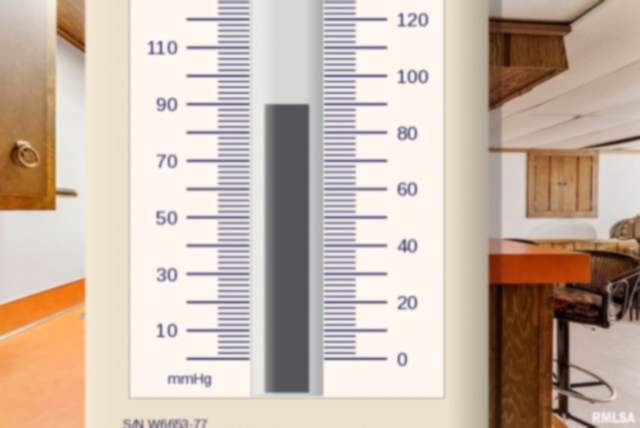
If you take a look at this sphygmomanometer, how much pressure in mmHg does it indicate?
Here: 90 mmHg
